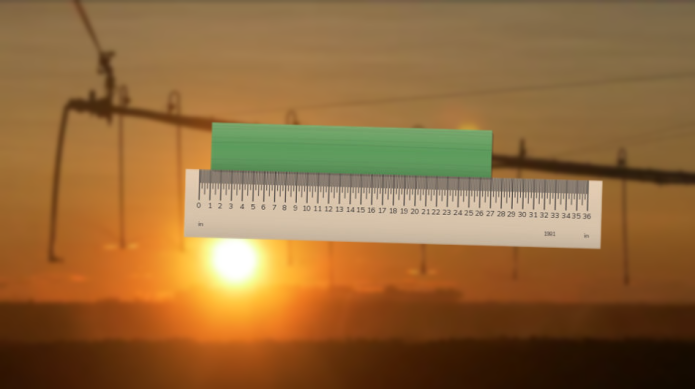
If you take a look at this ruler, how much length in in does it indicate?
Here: 26 in
